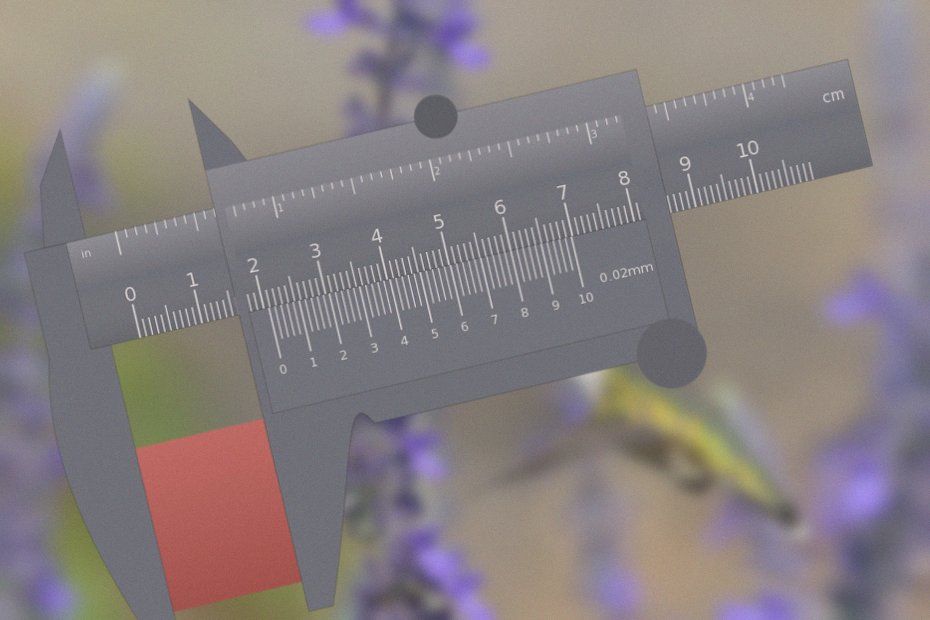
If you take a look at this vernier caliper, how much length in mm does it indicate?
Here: 20.8 mm
